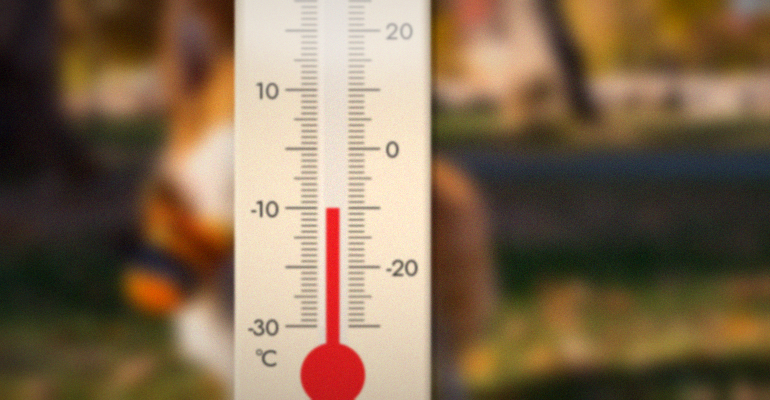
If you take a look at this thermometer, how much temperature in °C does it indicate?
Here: -10 °C
